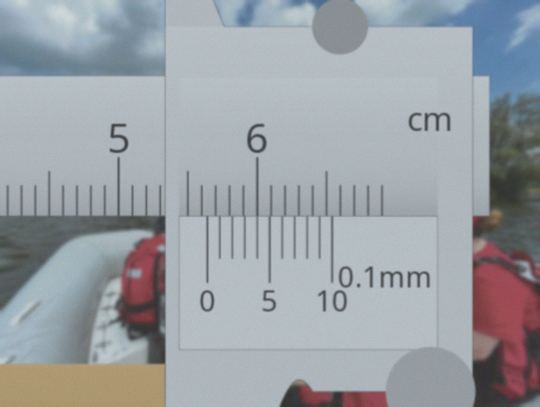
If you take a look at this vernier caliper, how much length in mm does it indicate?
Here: 56.4 mm
